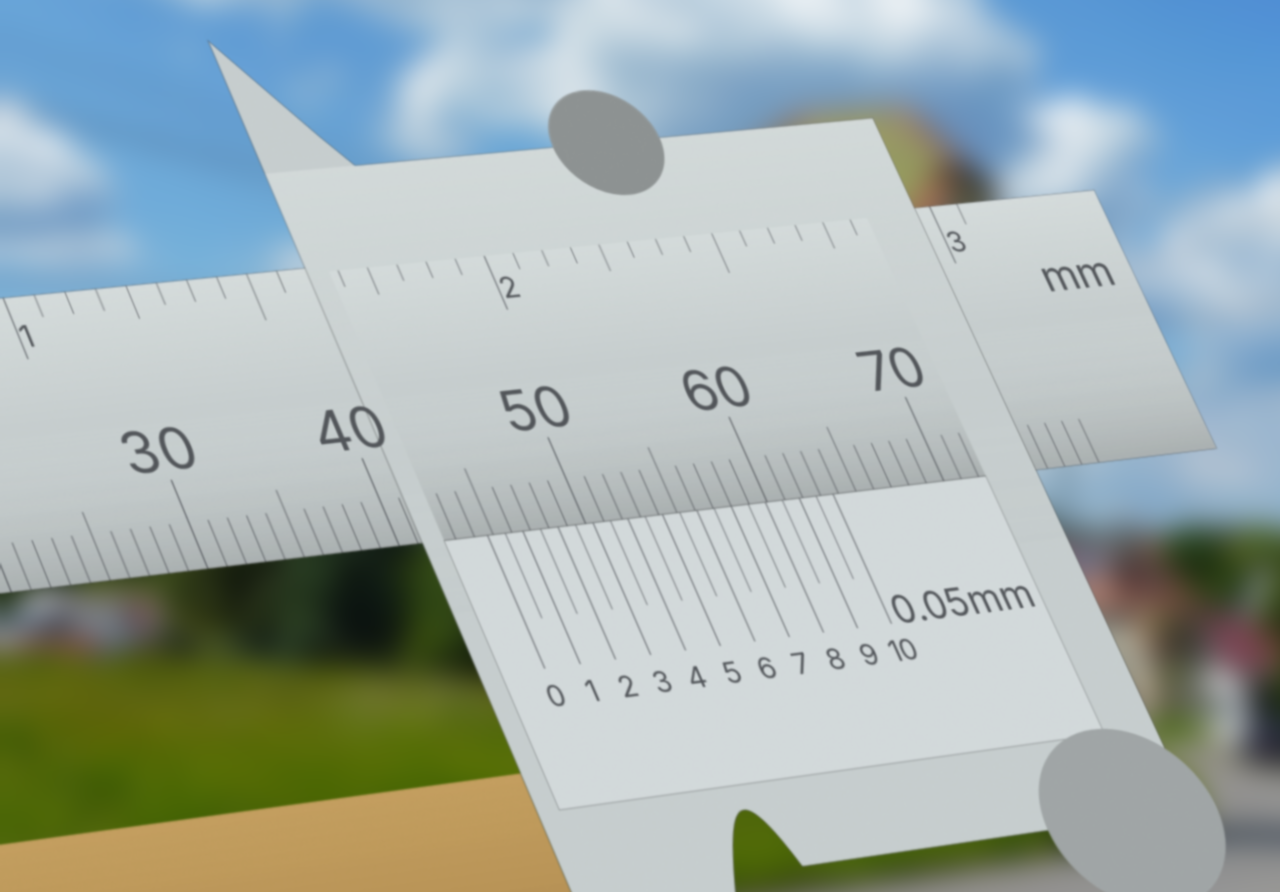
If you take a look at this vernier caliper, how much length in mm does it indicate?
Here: 44.7 mm
